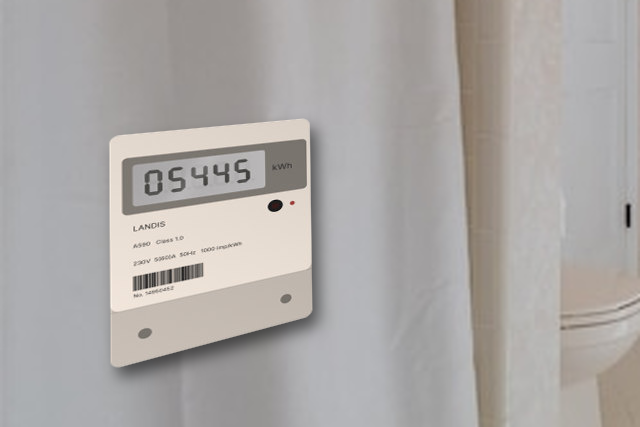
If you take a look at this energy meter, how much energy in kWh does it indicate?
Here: 5445 kWh
